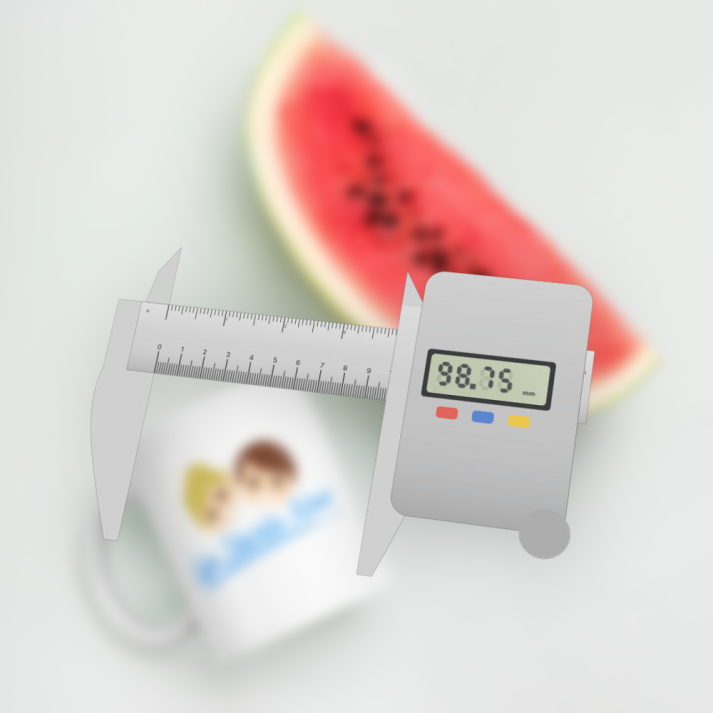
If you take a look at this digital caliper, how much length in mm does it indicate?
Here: 98.75 mm
